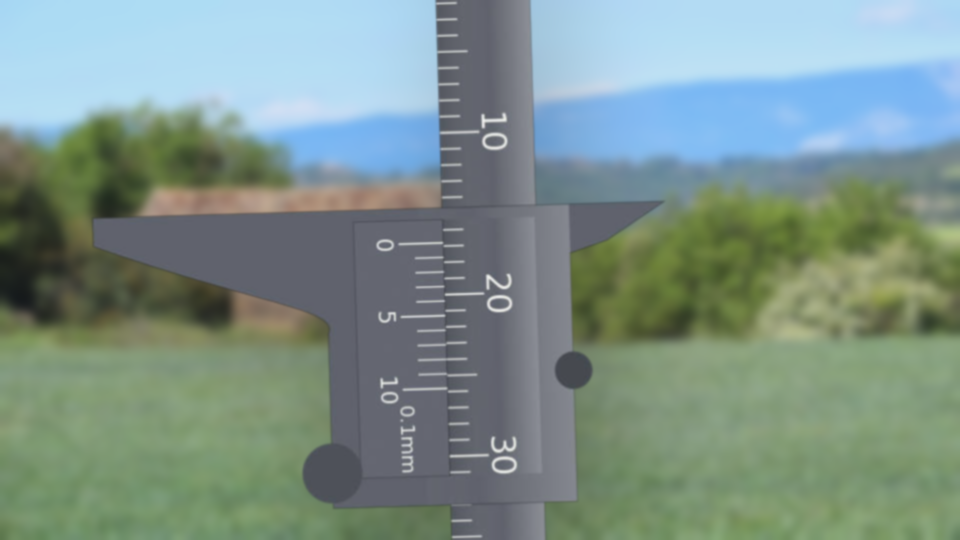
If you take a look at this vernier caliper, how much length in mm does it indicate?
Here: 16.8 mm
